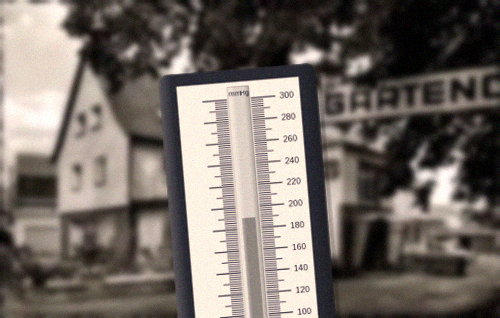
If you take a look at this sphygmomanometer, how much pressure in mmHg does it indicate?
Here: 190 mmHg
